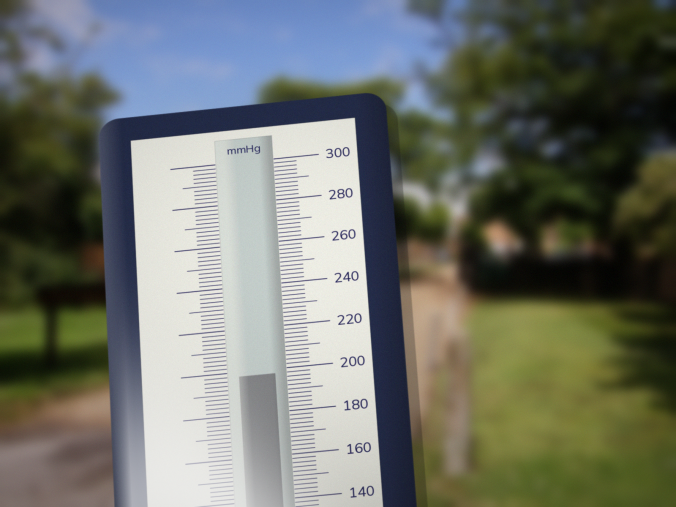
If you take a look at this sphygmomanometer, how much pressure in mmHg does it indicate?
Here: 198 mmHg
